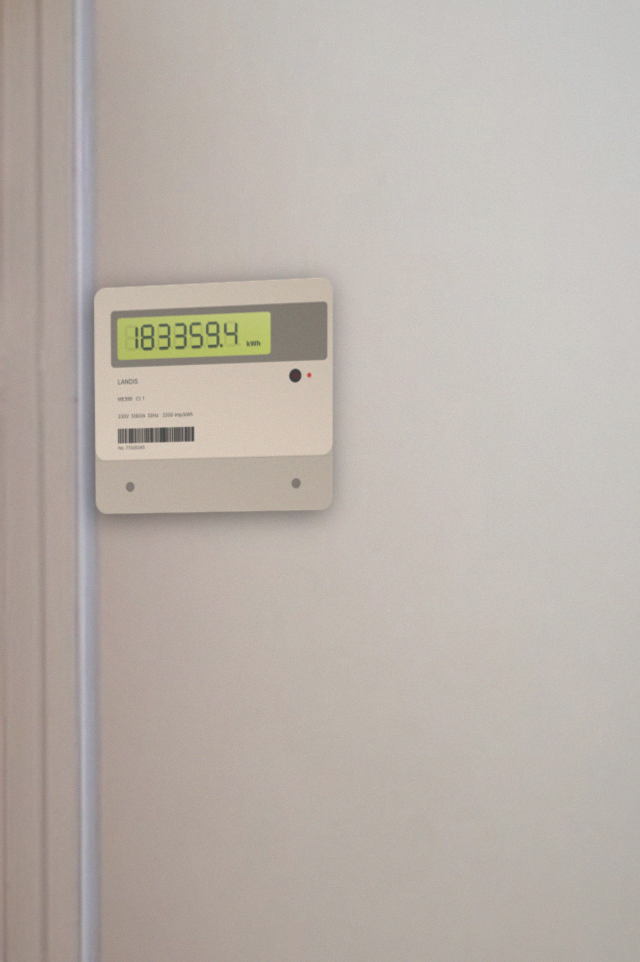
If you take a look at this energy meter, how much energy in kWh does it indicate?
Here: 183359.4 kWh
